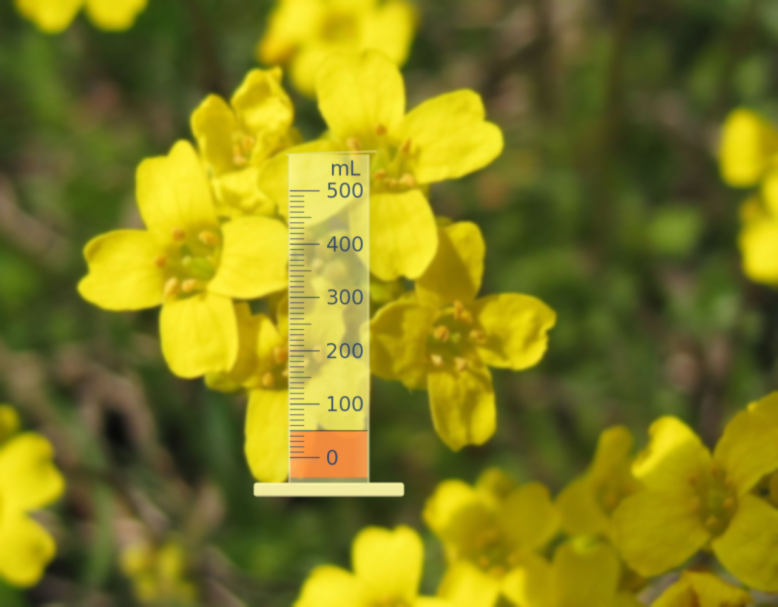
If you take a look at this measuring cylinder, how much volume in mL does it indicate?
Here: 50 mL
